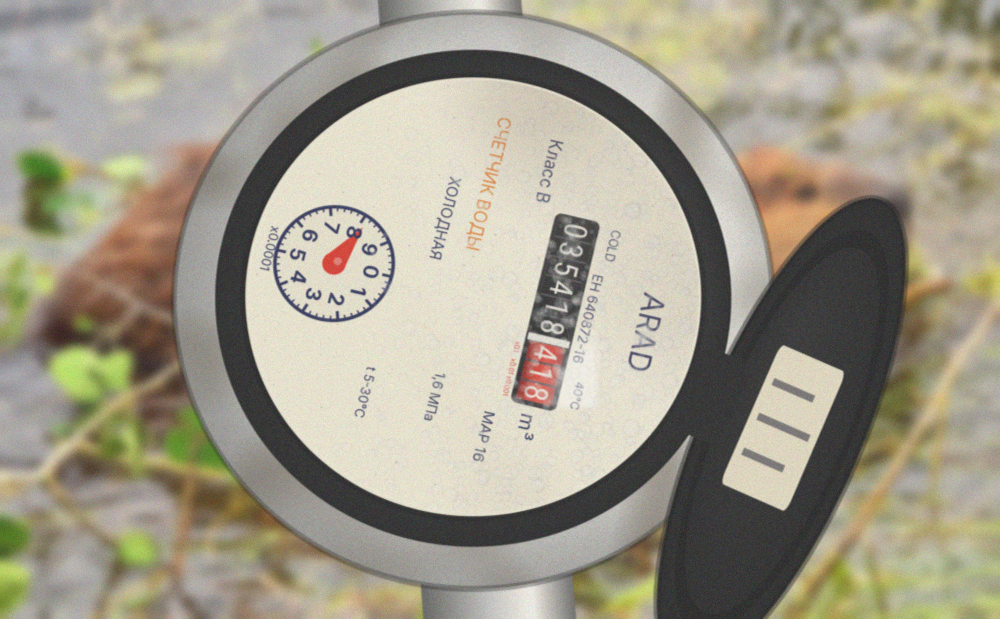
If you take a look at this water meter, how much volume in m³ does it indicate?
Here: 35418.4188 m³
